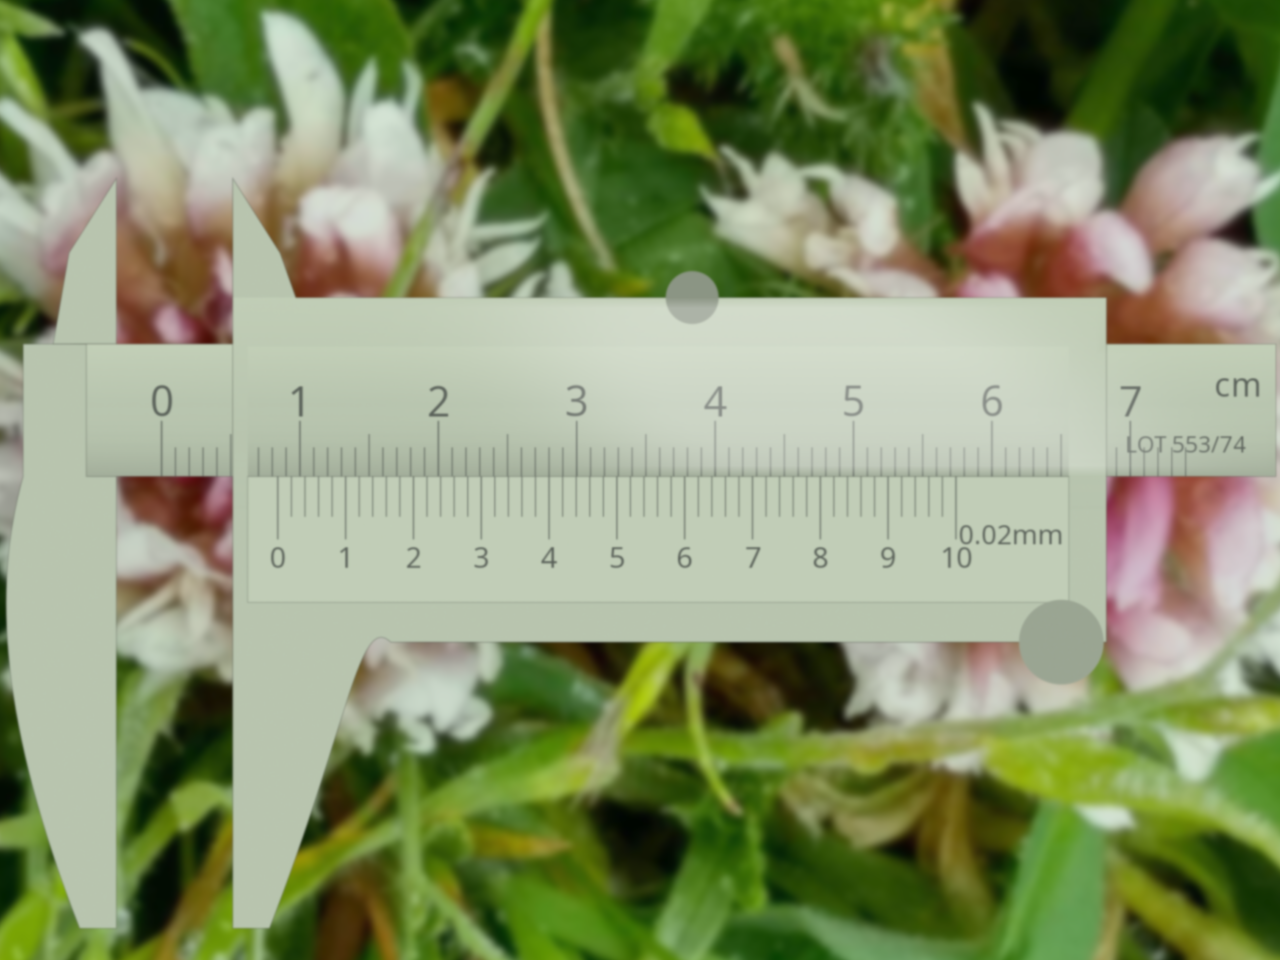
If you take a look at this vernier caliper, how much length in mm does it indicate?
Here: 8.4 mm
